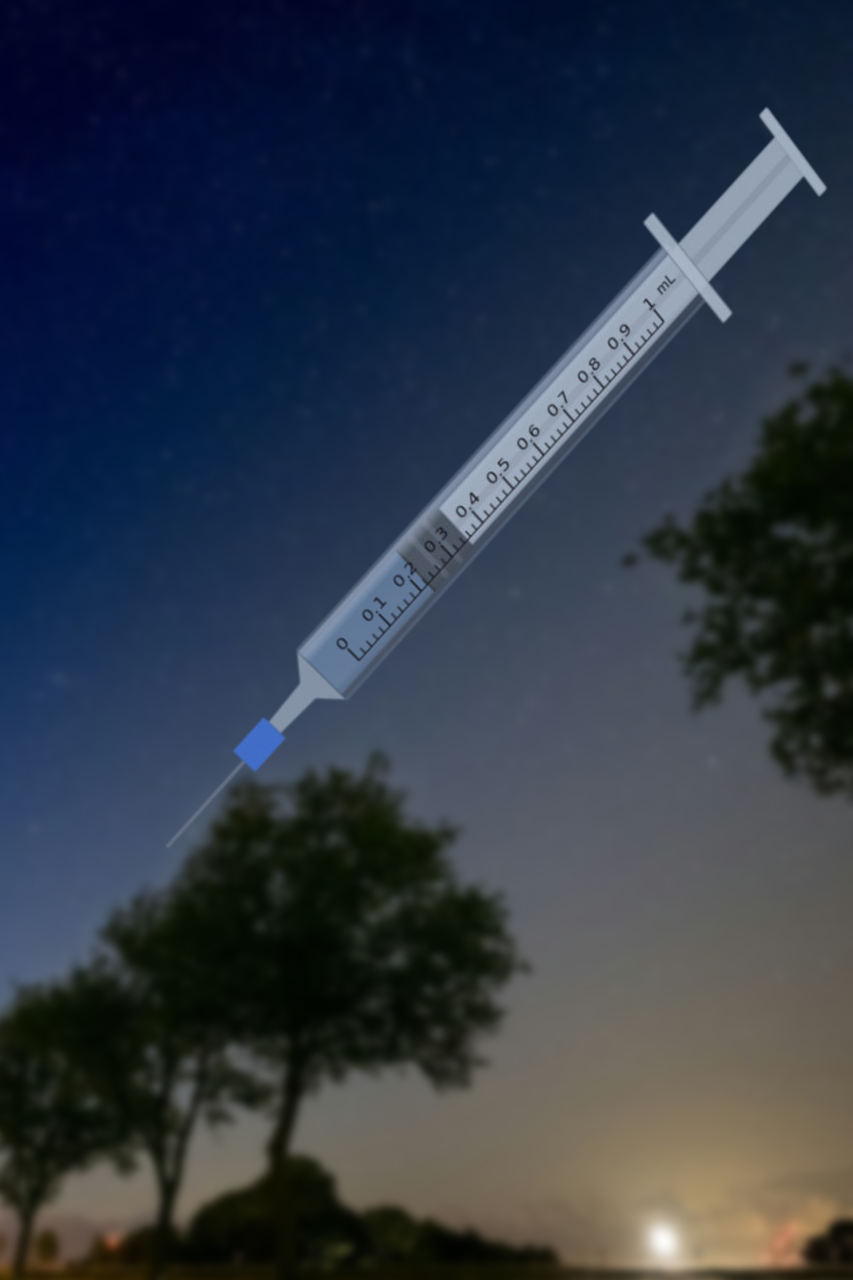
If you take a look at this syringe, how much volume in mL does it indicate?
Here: 0.22 mL
